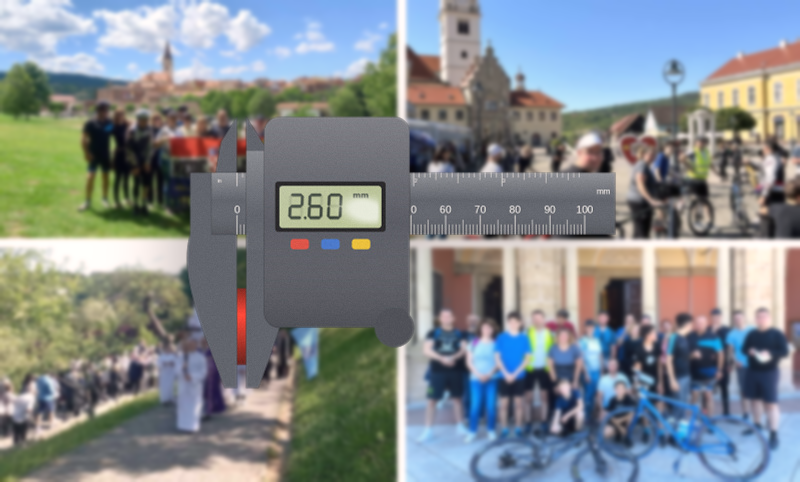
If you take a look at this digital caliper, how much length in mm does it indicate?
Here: 2.60 mm
